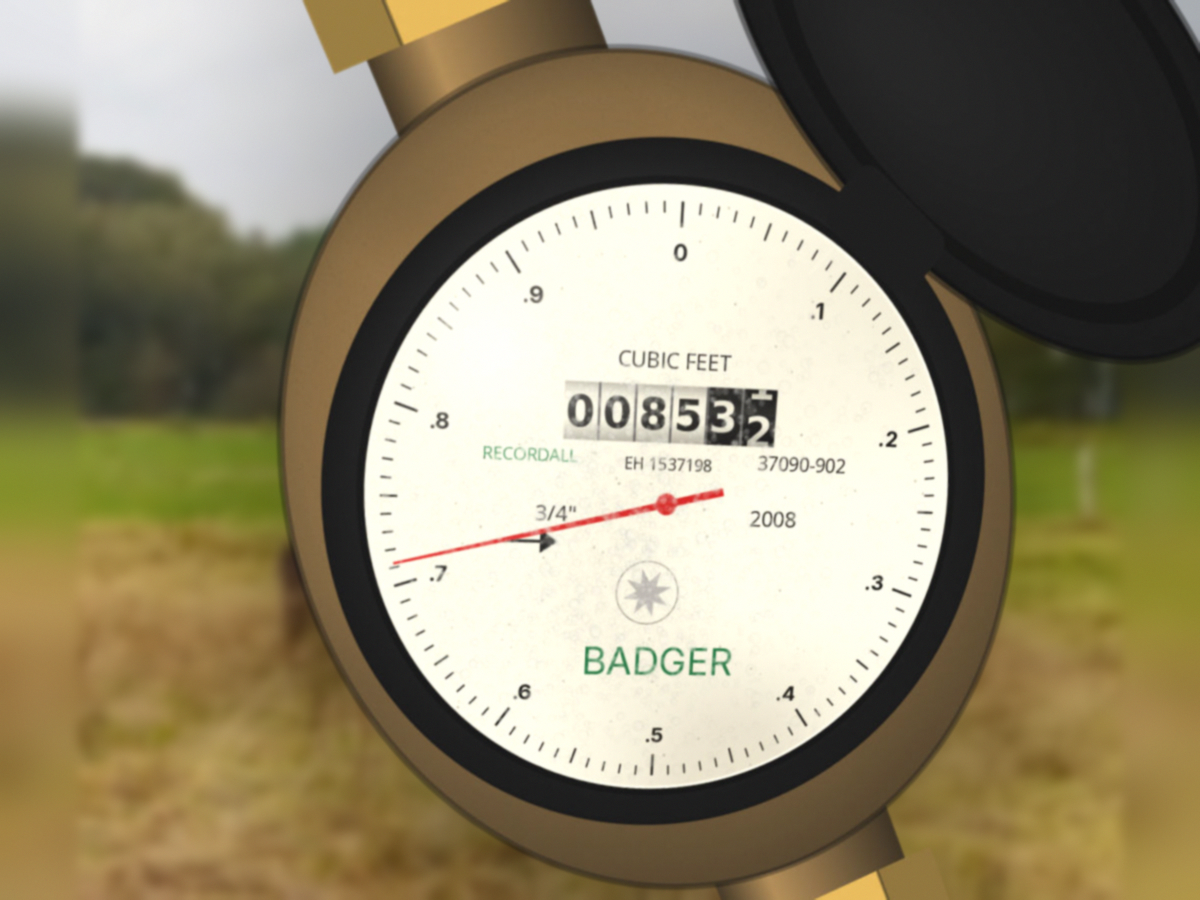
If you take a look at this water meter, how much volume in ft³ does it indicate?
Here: 8531.71 ft³
